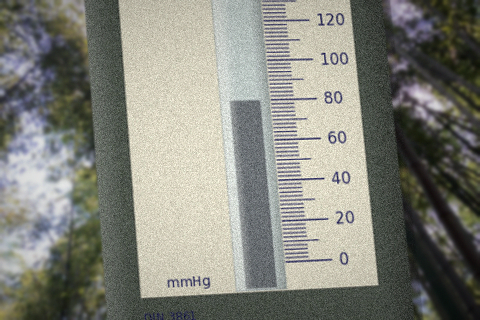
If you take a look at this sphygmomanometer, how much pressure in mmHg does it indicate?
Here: 80 mmHg
